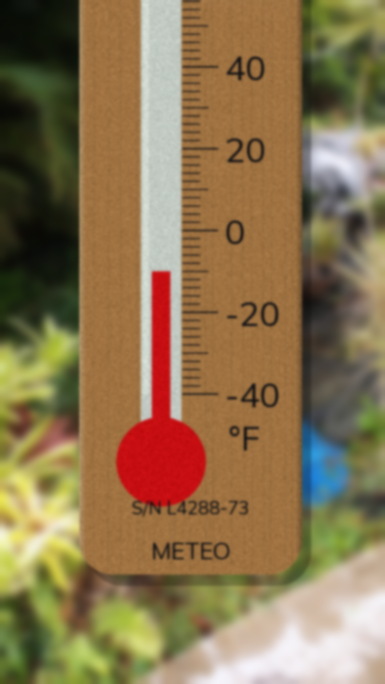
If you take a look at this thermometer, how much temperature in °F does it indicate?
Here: -10 °F
